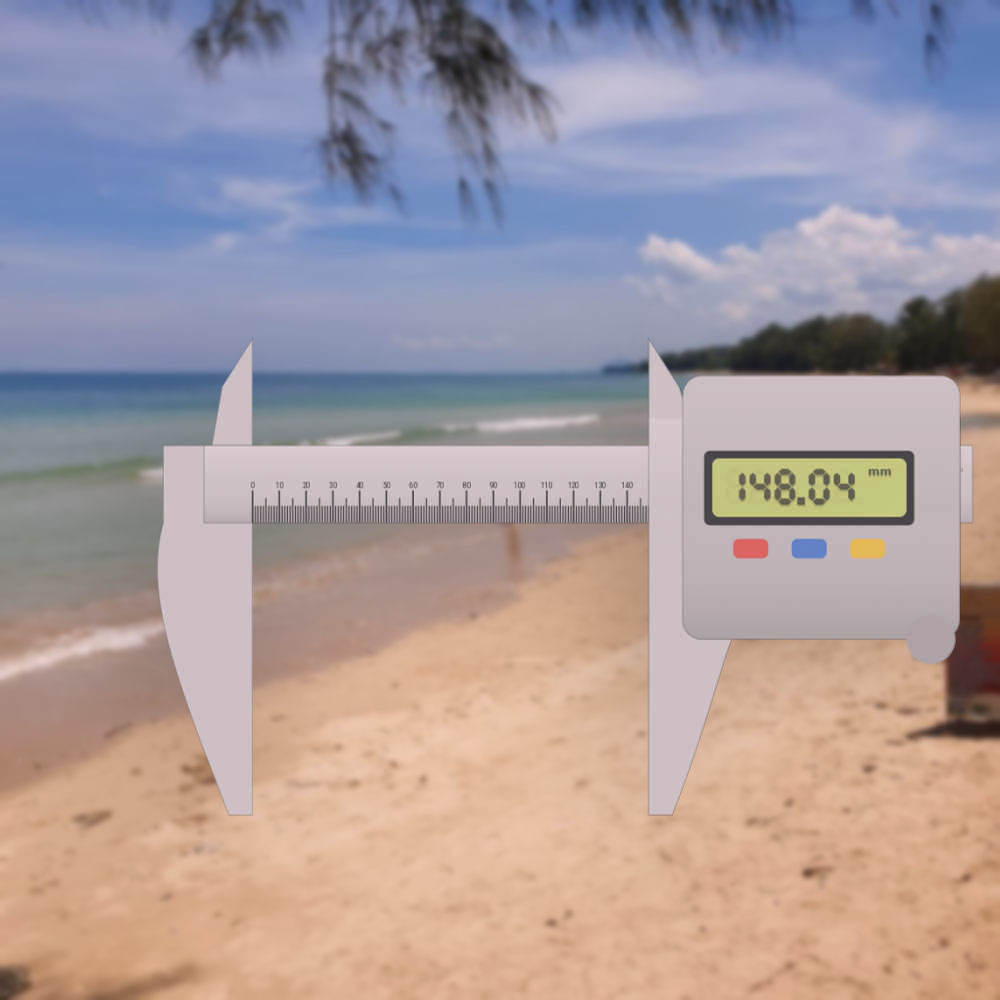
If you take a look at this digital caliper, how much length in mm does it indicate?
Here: 148.04 mm
